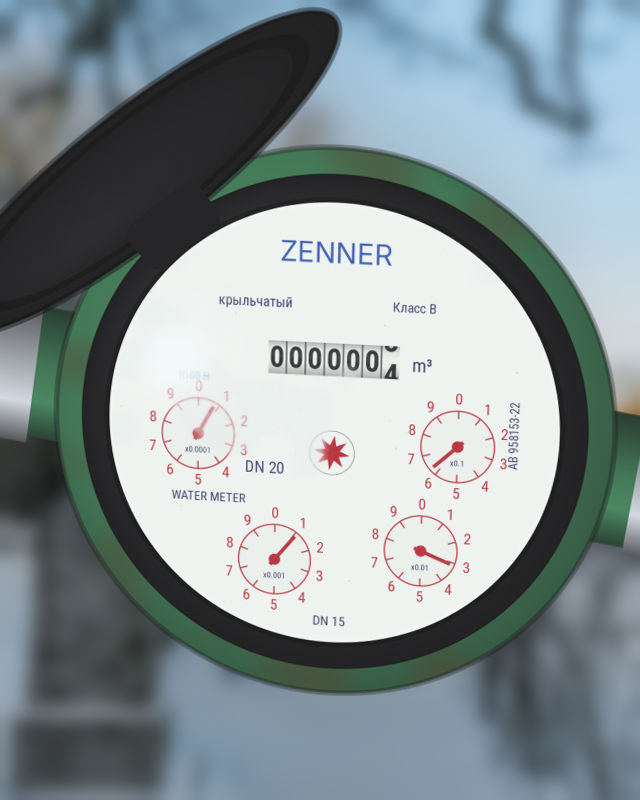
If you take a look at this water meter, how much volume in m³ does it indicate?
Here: 3.6310 m³
